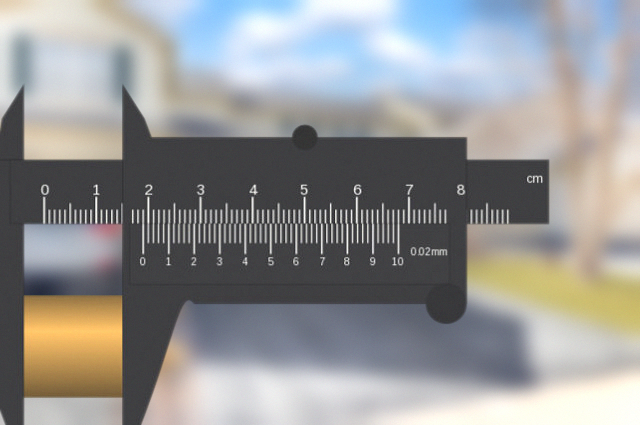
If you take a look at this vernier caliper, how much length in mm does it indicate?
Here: 19.0 mm
